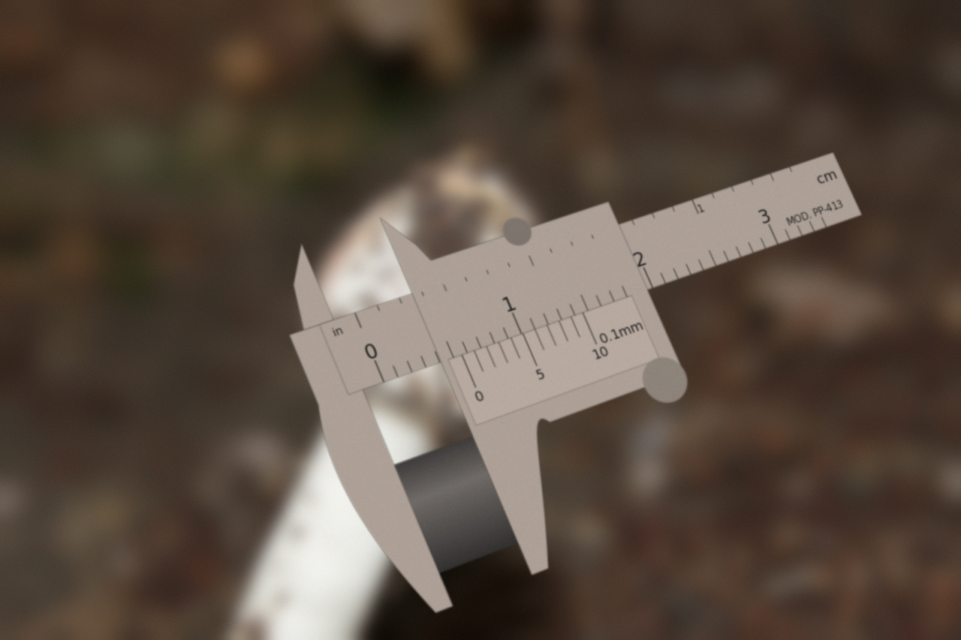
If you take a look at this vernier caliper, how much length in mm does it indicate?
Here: 5.6 mm
